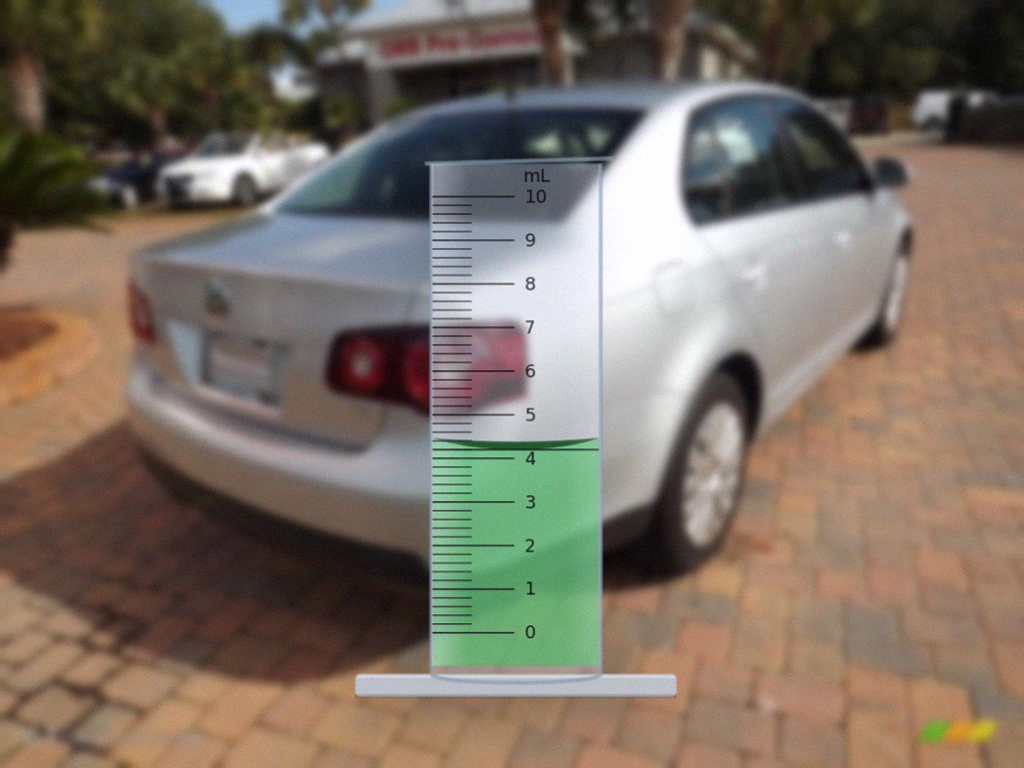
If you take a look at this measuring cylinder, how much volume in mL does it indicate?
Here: 4.2 mL
